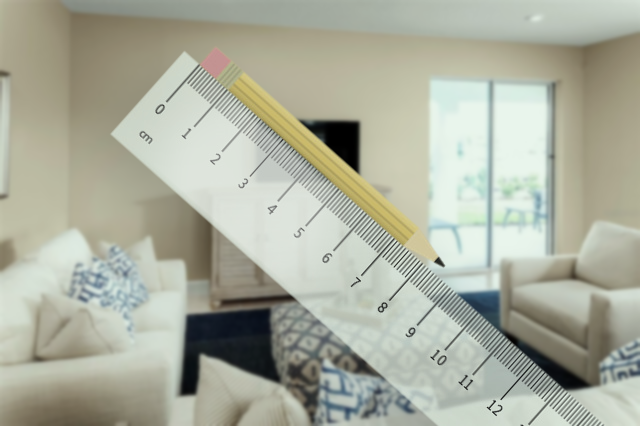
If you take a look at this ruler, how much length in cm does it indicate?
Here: 8.5 cm
